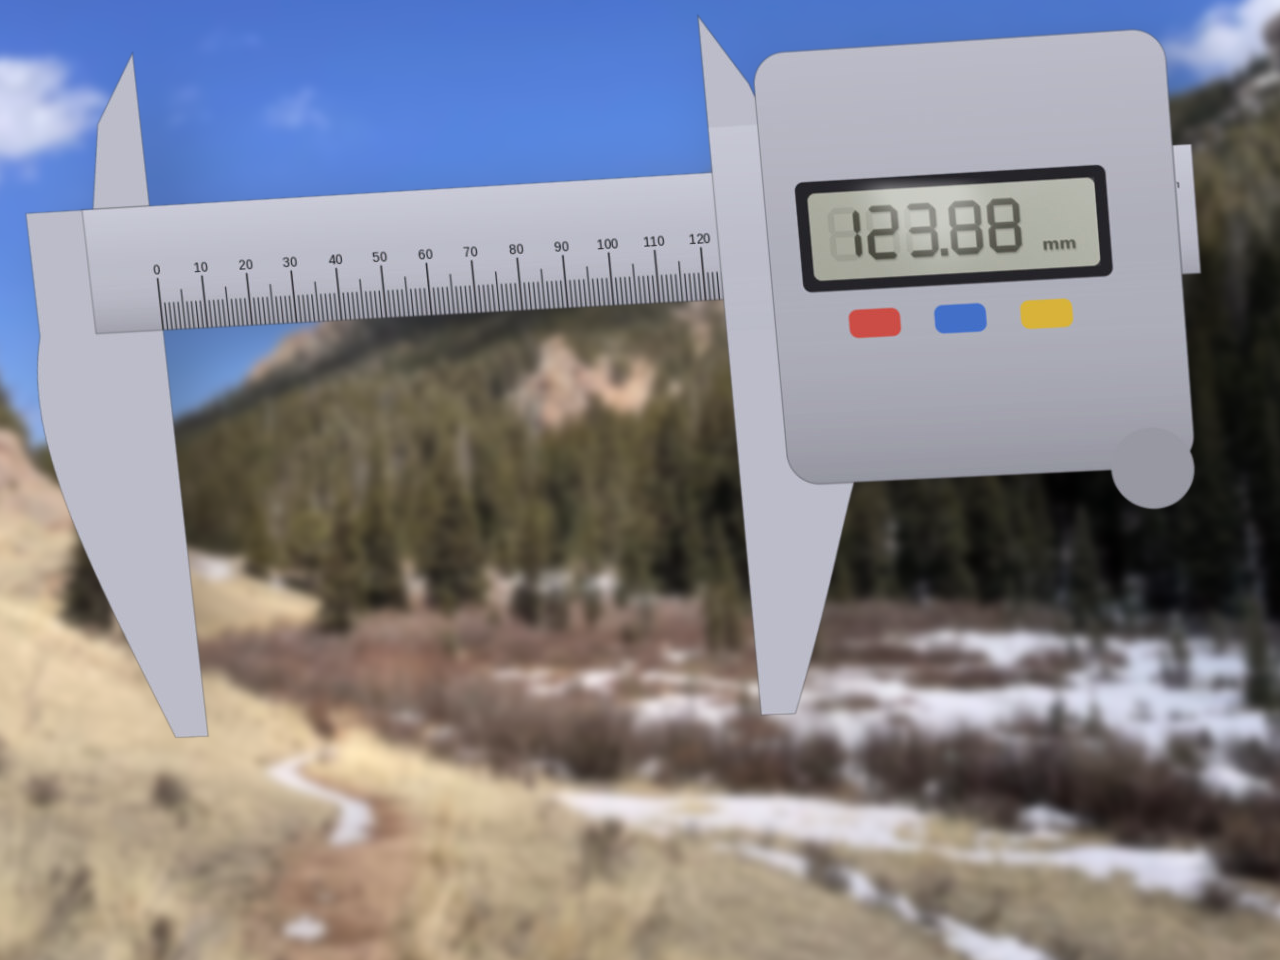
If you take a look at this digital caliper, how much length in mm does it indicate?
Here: 123.88 mm
